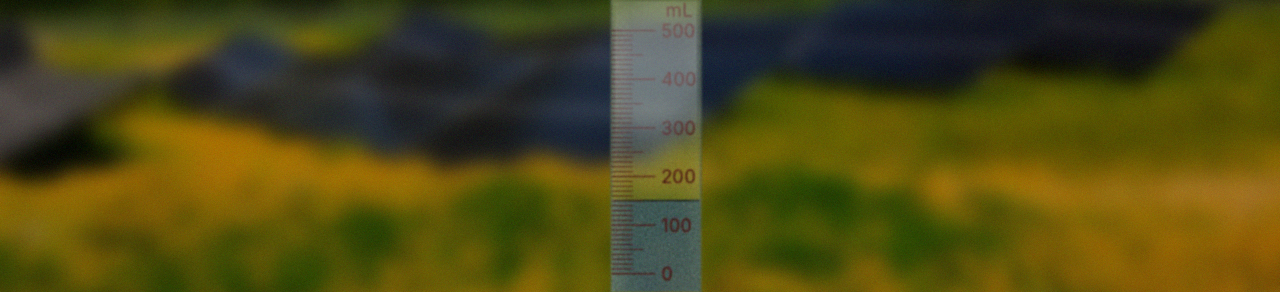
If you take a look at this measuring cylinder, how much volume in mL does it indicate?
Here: 150 mL
